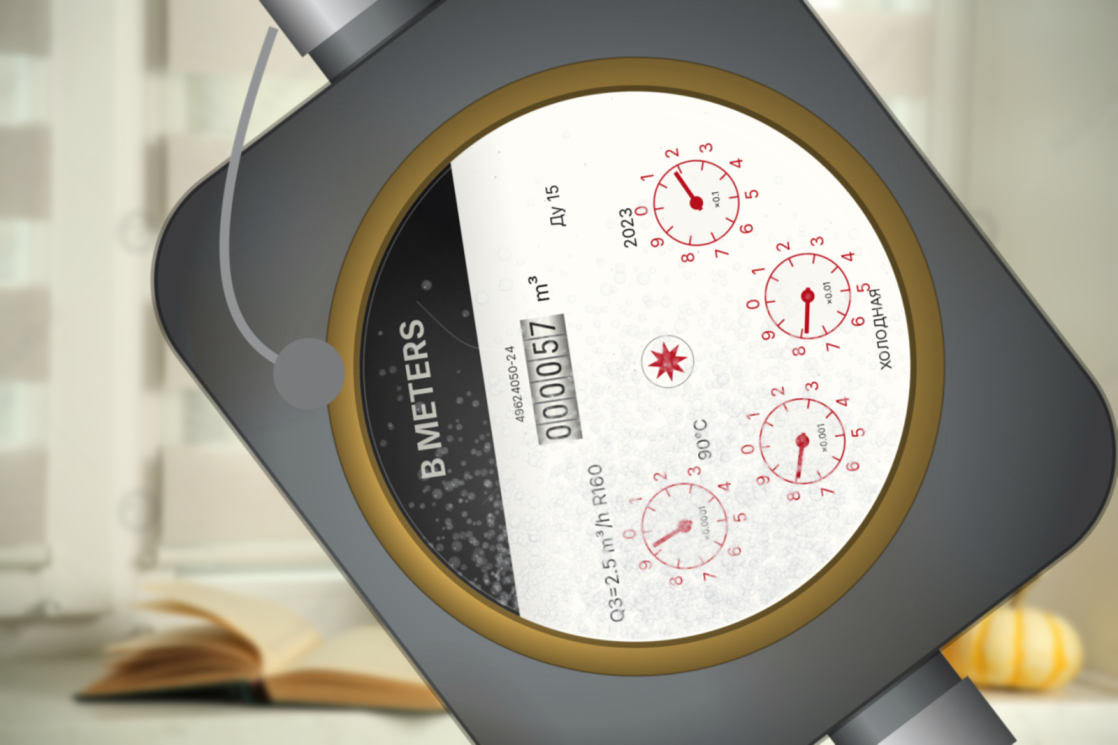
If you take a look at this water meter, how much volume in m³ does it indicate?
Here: 57.1779 m³
